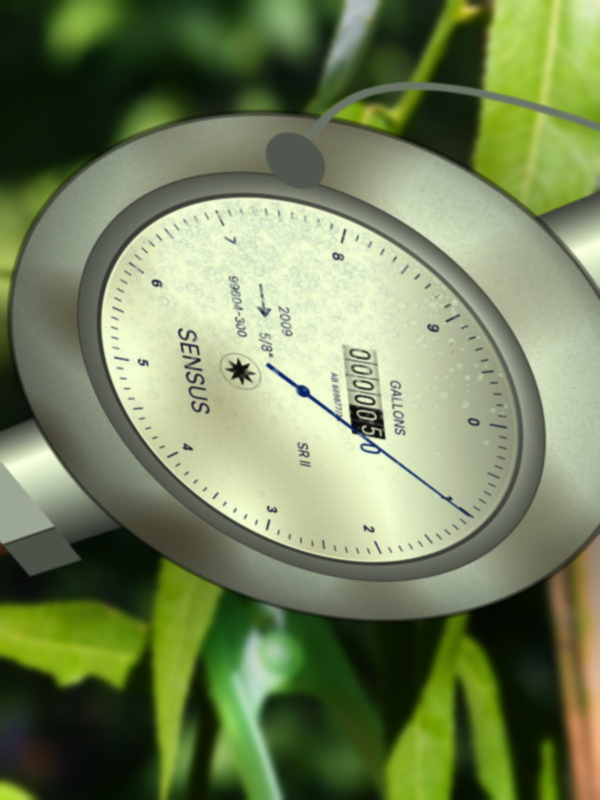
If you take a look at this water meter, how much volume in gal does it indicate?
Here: 51.0 gal
